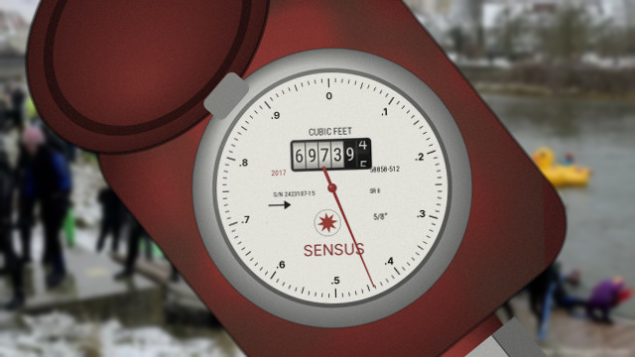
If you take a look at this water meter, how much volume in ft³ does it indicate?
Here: 697394.44 ft³
